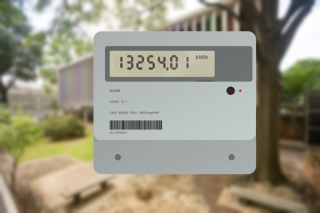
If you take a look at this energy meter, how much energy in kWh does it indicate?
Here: 13254.01 kWh
